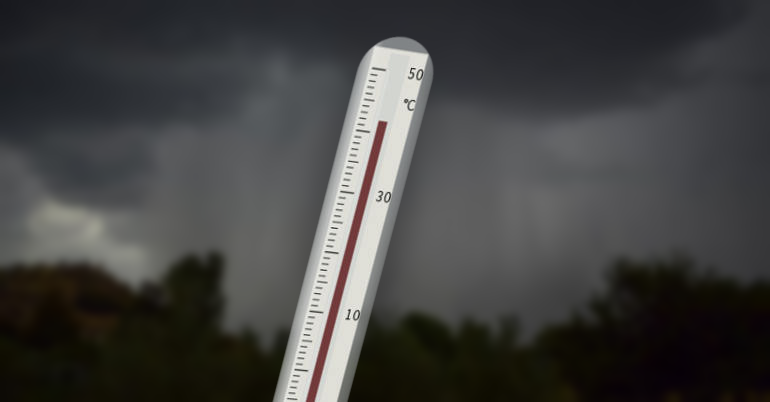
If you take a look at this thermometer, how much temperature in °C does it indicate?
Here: 42 °C
